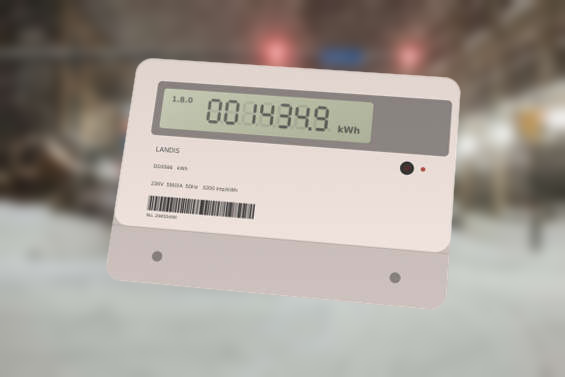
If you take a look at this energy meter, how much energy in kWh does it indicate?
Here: 1434.9 kWh
